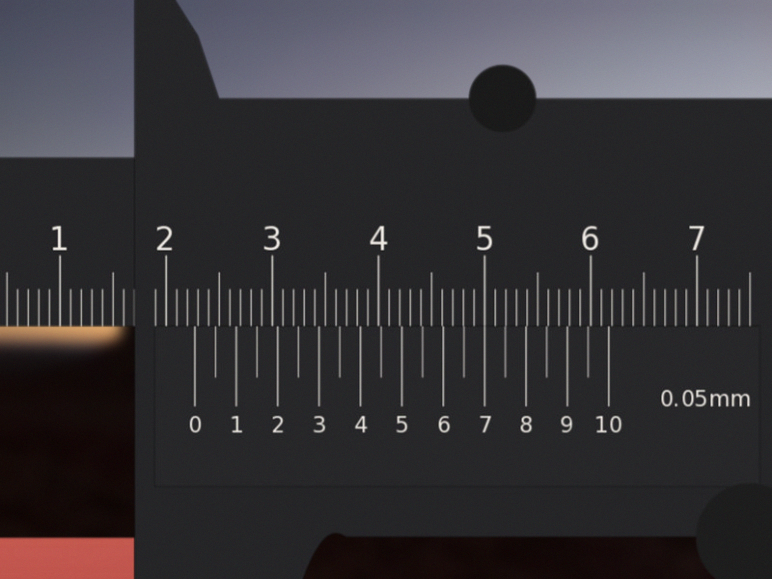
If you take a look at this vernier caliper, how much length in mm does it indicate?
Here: 22.7 mm
